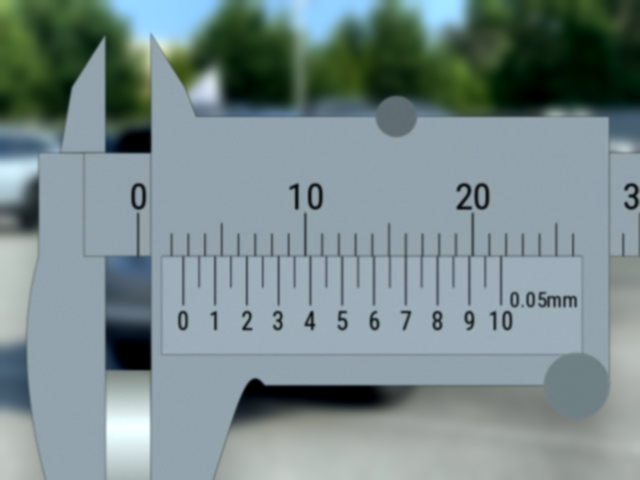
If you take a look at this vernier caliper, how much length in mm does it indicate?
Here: 2.7 mm
